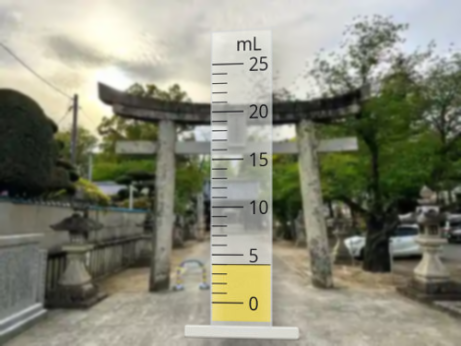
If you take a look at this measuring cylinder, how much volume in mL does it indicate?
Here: 4 mL
